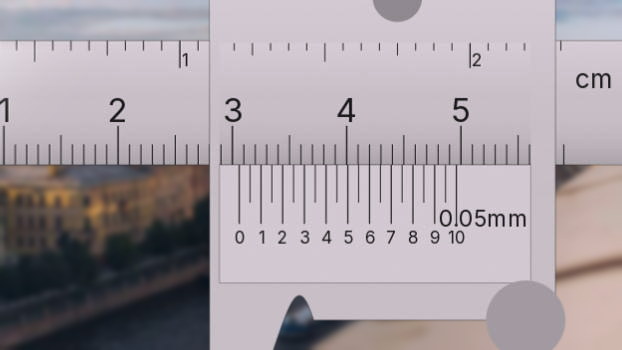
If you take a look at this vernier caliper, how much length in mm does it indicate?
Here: 30.6 mm
